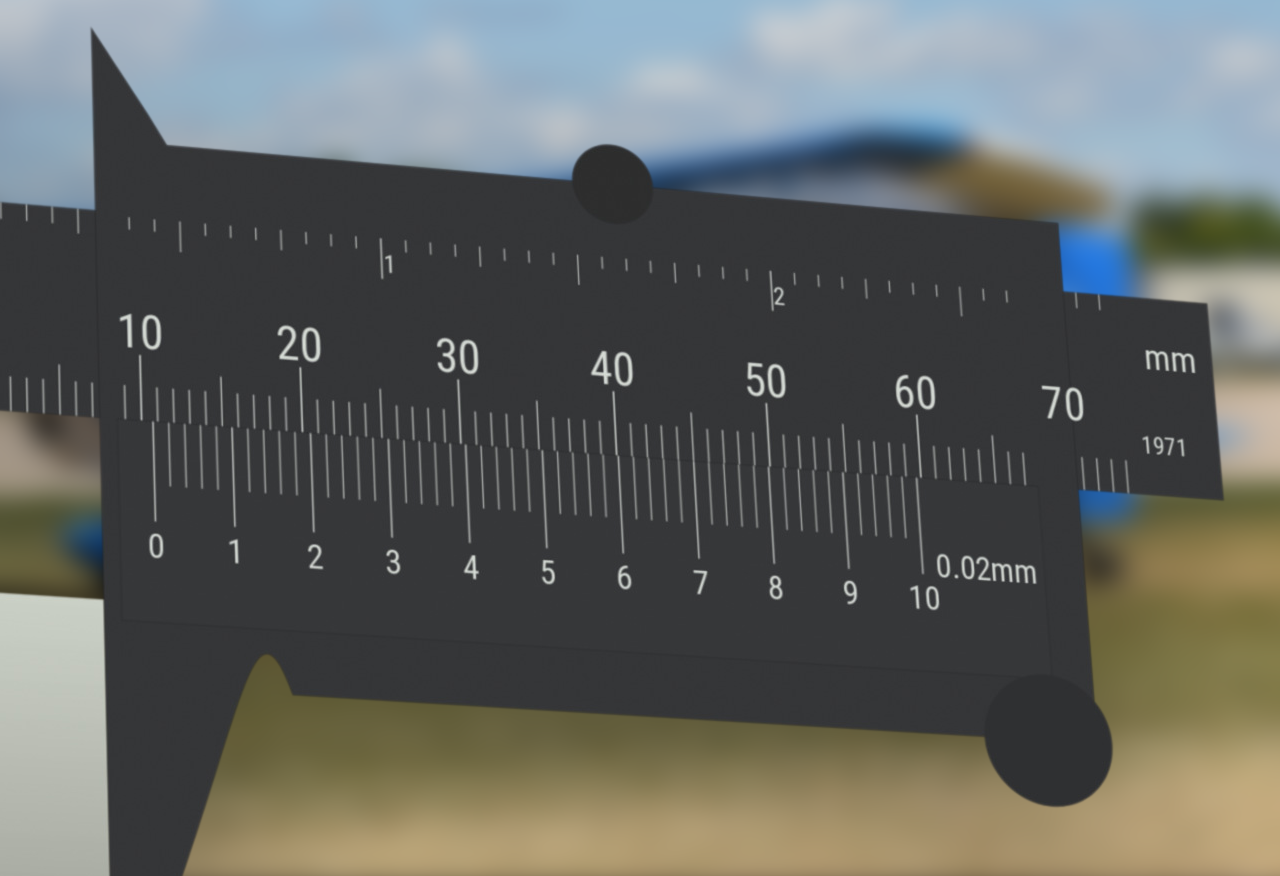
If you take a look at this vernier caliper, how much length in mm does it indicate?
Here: 10.7 mm
